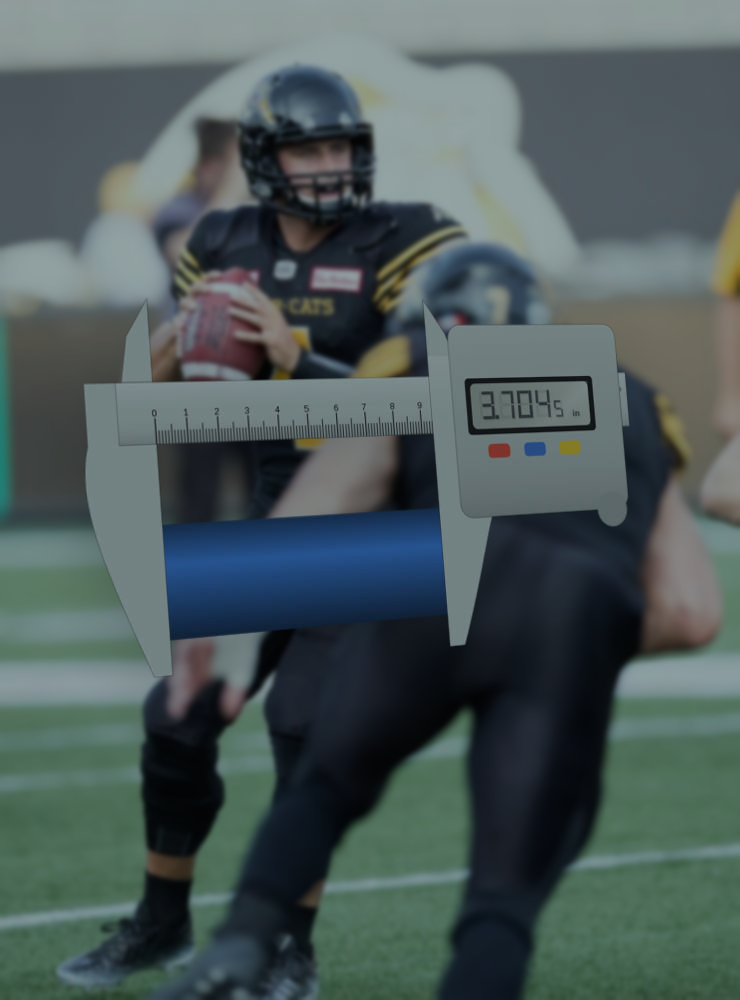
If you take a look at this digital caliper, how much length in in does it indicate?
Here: 3.7045 in
